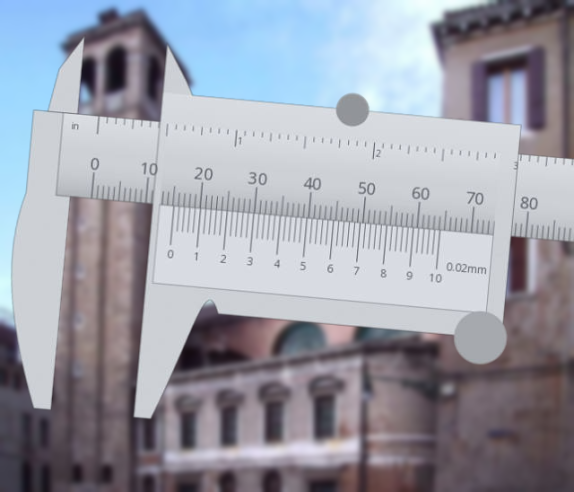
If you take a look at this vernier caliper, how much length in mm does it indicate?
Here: 15.2 mm
